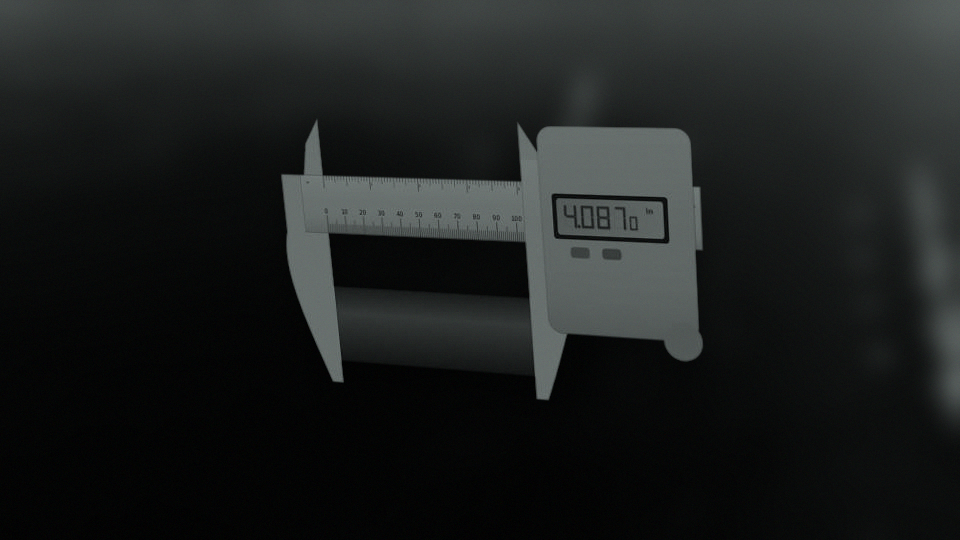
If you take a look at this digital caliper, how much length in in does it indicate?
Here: 4.0870 in
